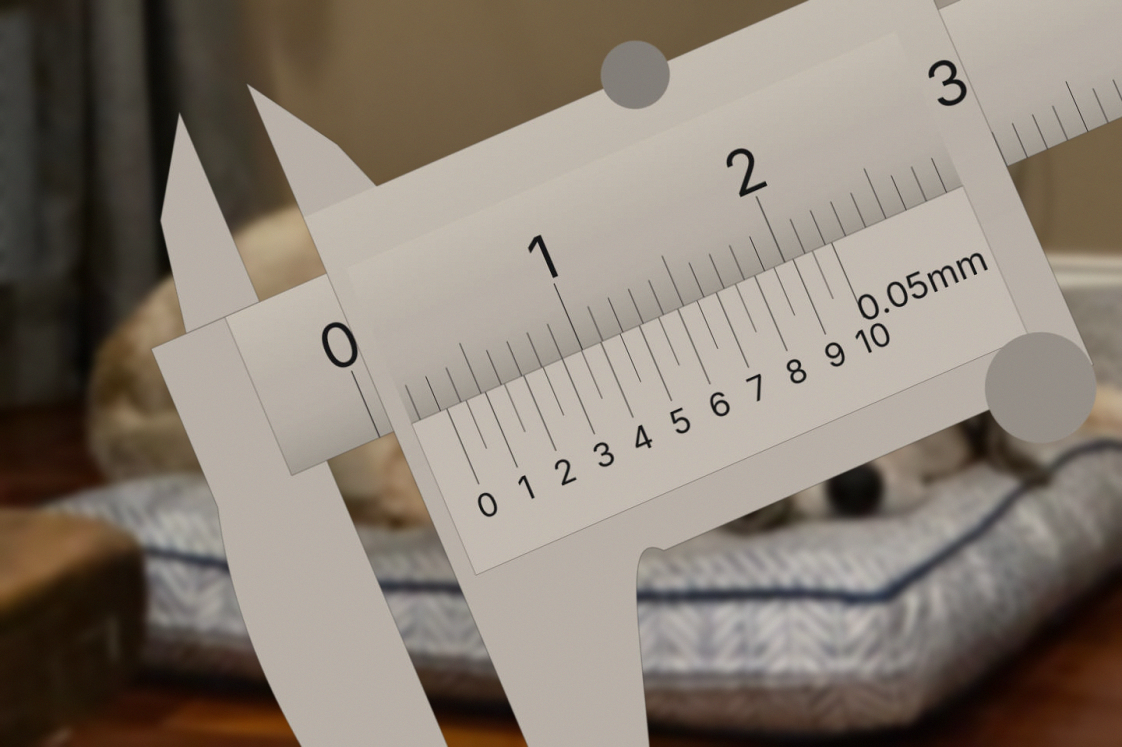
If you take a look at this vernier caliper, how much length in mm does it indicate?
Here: 3.30 mm
